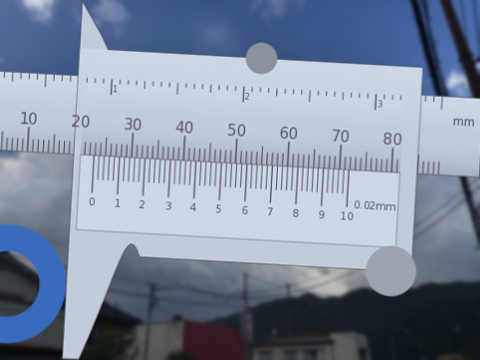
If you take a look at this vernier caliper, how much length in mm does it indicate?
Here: 22.8 mm
